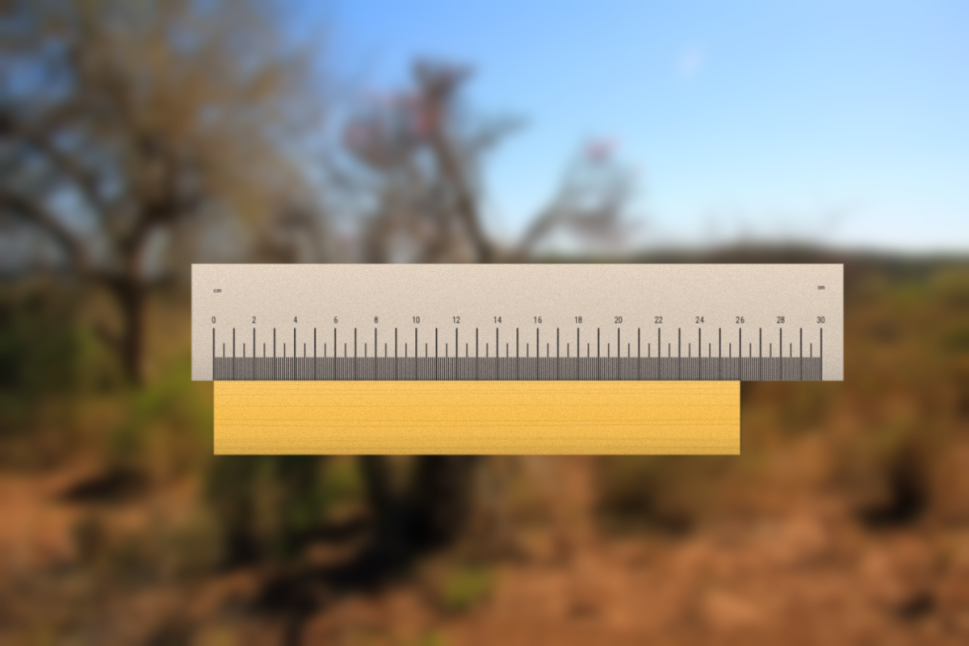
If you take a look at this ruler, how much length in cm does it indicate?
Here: 26 cm
